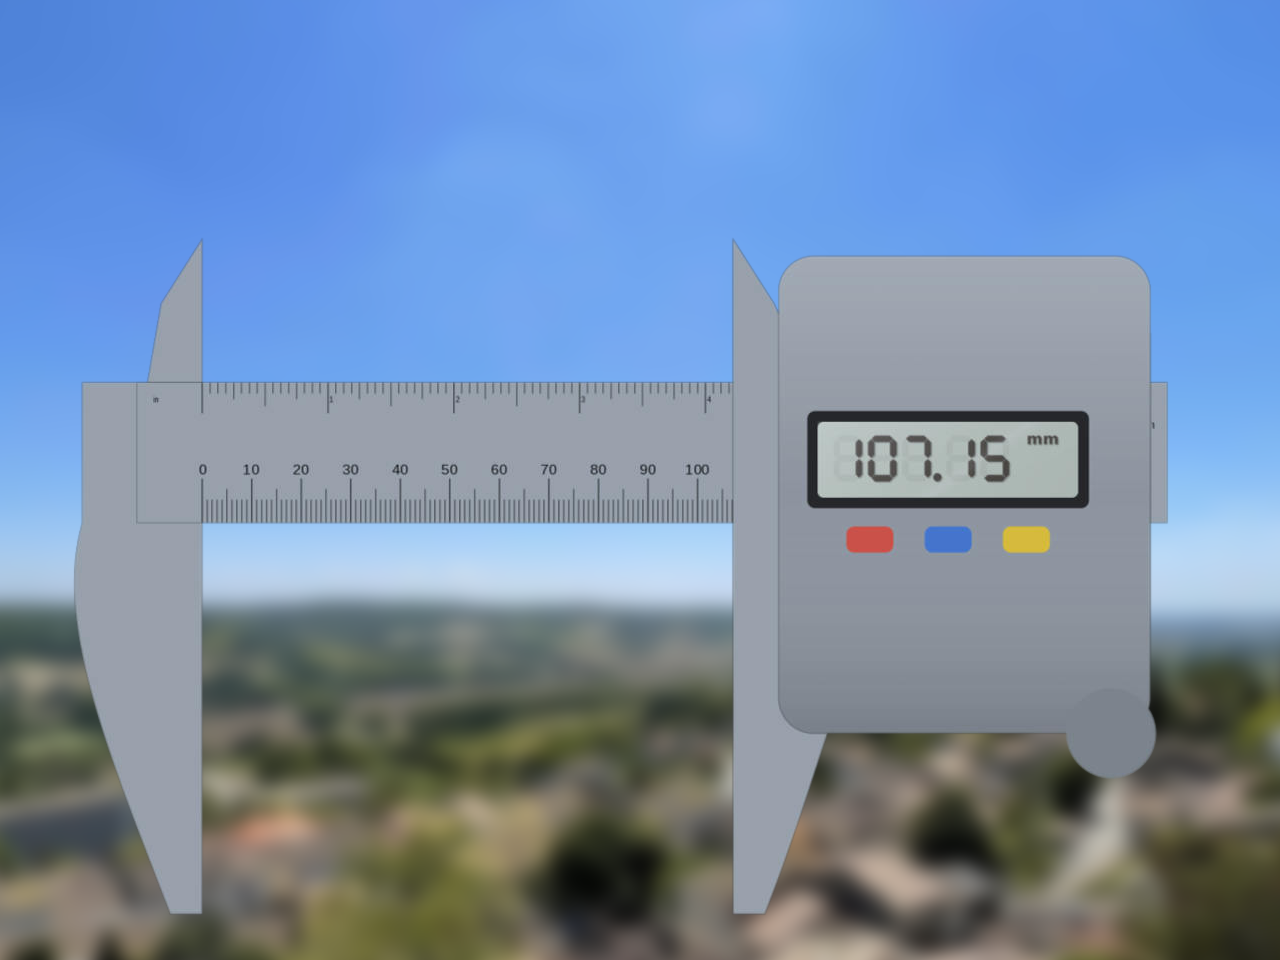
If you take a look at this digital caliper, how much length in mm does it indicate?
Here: 107.15 mm
